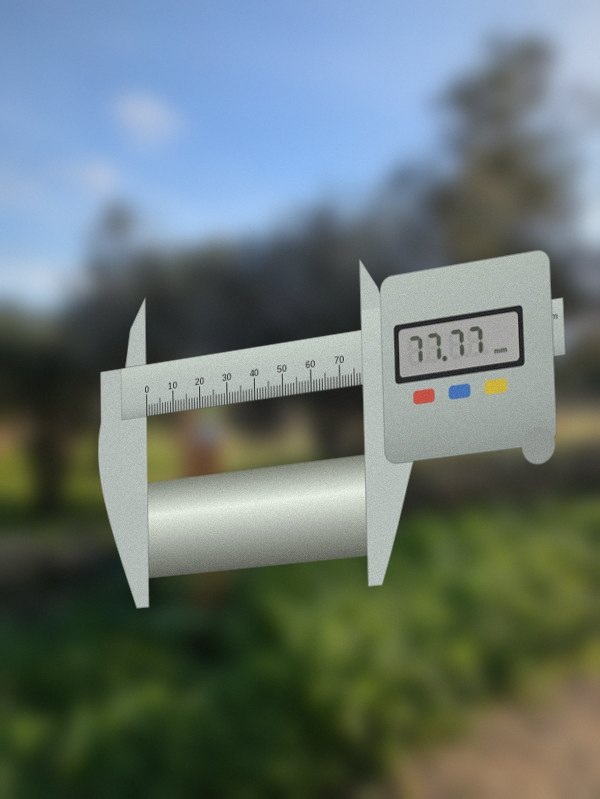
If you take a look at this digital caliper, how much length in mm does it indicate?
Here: 77.77 mm
